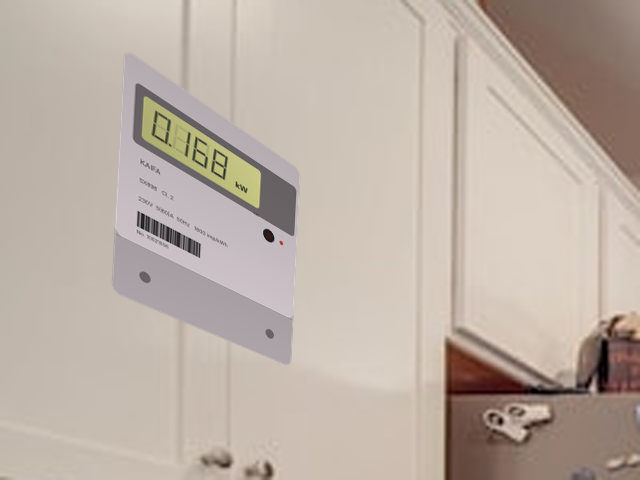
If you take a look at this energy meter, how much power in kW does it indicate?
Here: 0.168 kW
